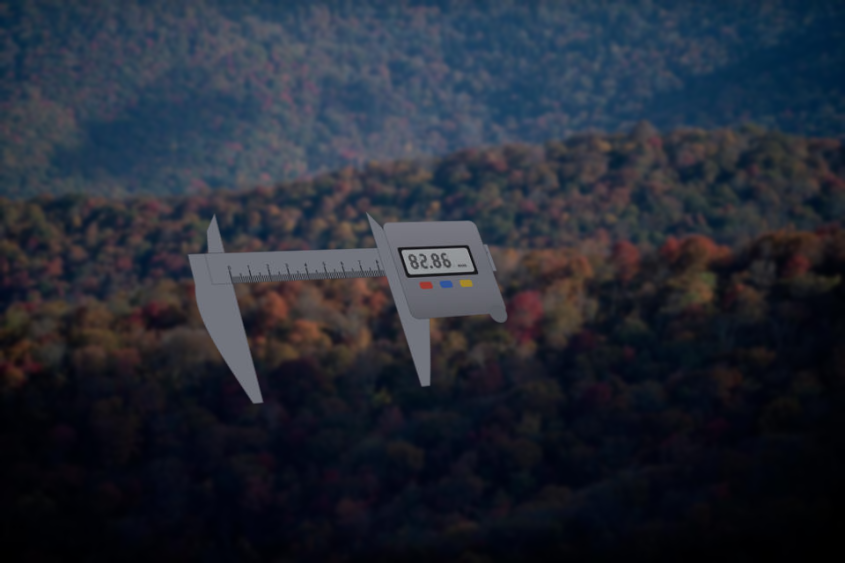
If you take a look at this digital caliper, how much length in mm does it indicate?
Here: 82.86 mm
